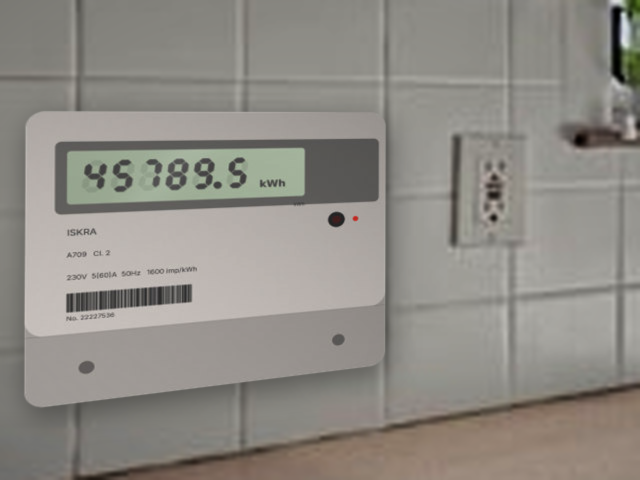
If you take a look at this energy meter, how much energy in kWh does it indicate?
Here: 45789.5 kWh
